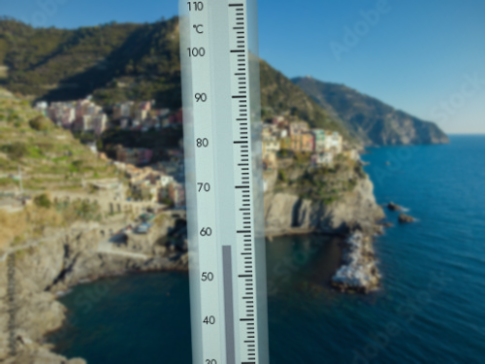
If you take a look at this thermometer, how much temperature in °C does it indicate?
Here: 57 °C
